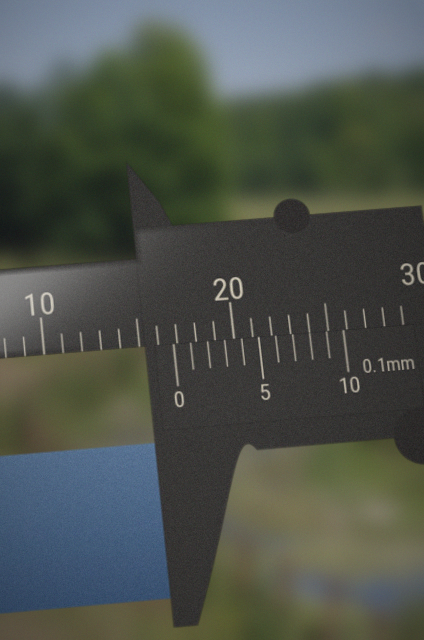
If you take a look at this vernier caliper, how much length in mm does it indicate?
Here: 16.8 mm
